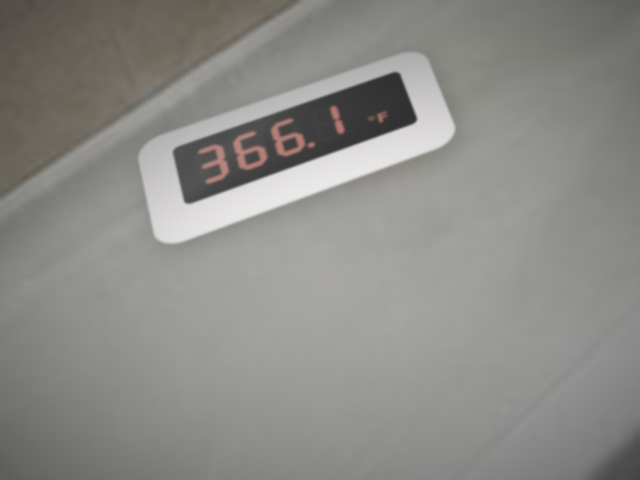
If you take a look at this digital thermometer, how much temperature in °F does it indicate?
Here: 366.1 °F
